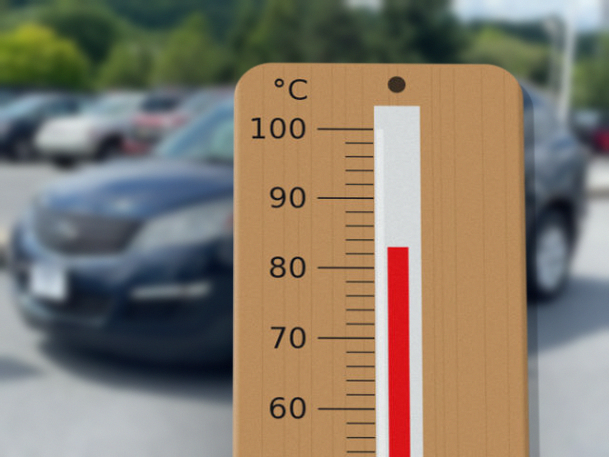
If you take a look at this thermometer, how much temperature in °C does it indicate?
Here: 83 °C
